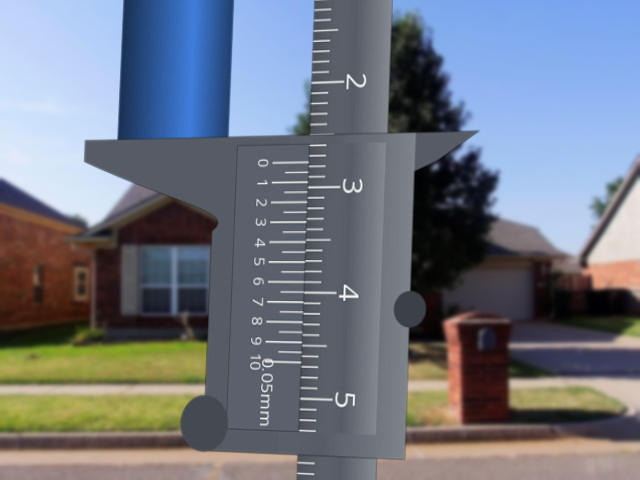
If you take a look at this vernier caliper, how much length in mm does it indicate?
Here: 27.6 mm
